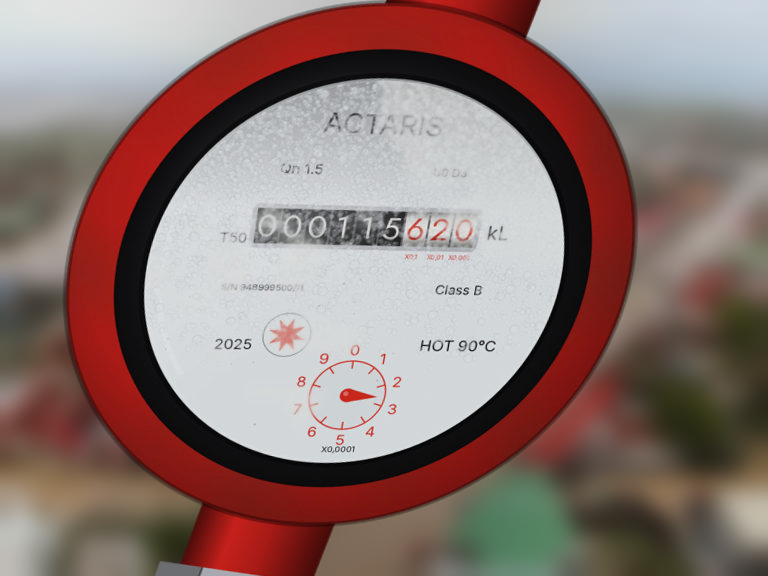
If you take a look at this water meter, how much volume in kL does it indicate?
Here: 115.6202 kL
